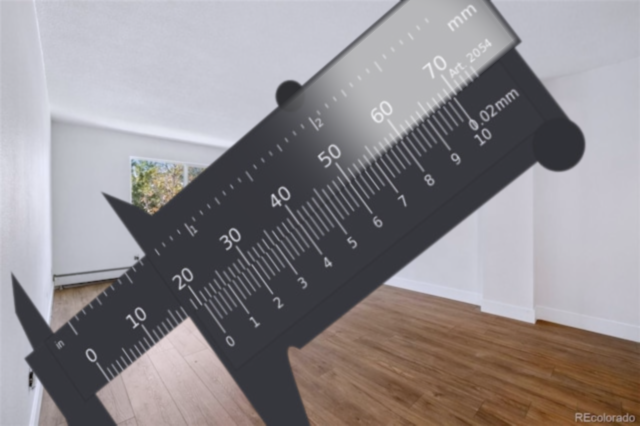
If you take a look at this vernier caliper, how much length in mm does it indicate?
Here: 20.5 mm
